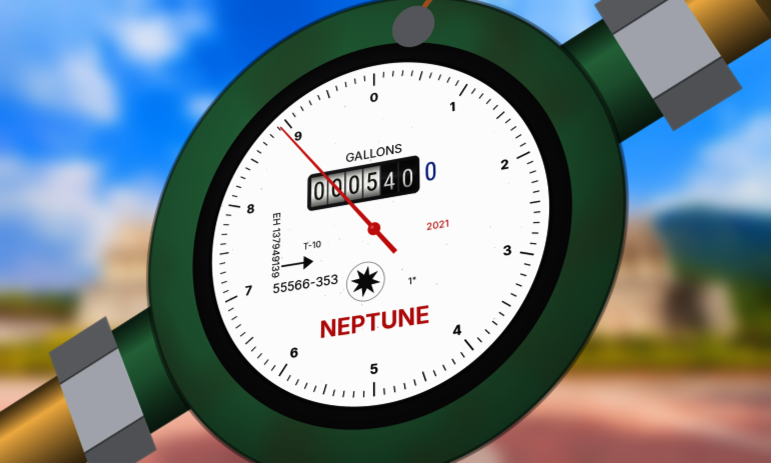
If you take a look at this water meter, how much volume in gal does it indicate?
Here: 5398.9 gal
